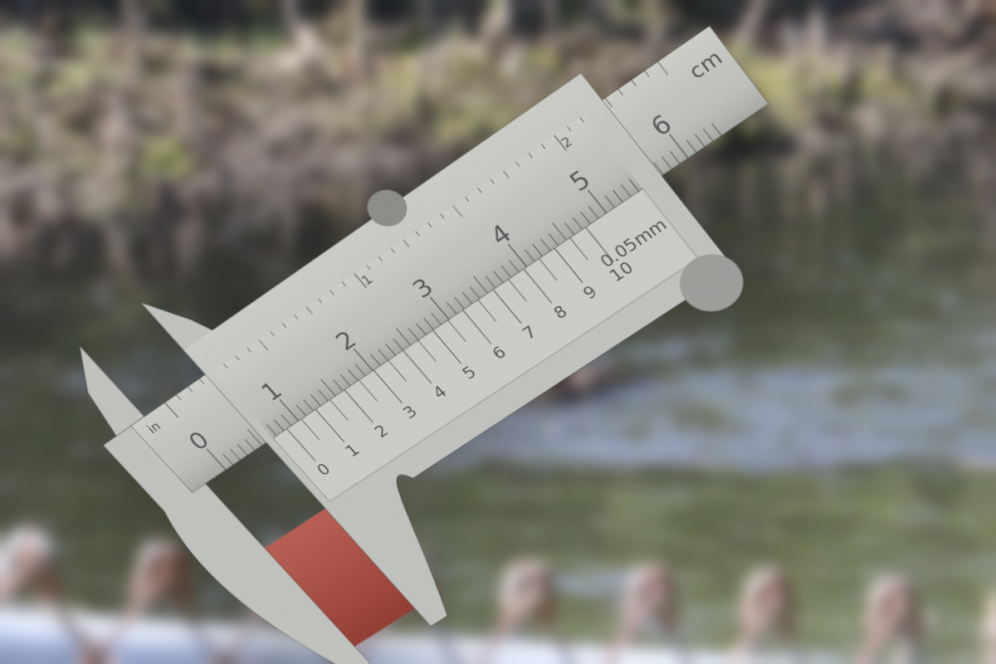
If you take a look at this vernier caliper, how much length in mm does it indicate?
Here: 8.4 mm
